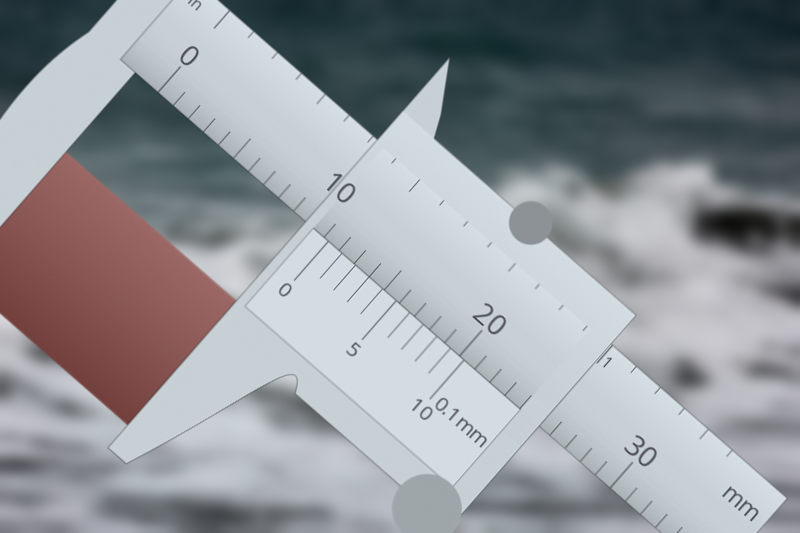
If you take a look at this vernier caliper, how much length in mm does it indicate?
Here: 11.3 mm
